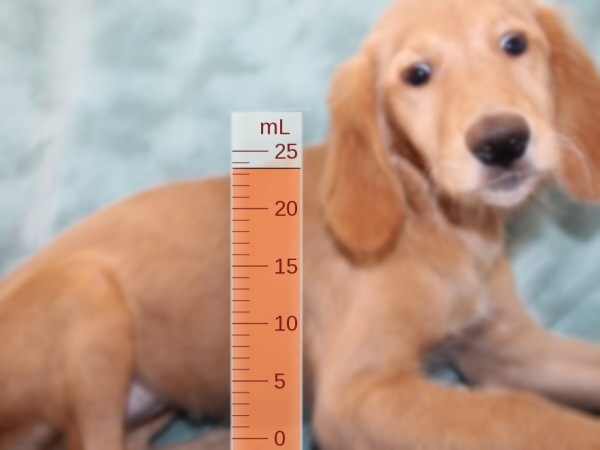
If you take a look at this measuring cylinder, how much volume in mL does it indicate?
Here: 23.5 mL
